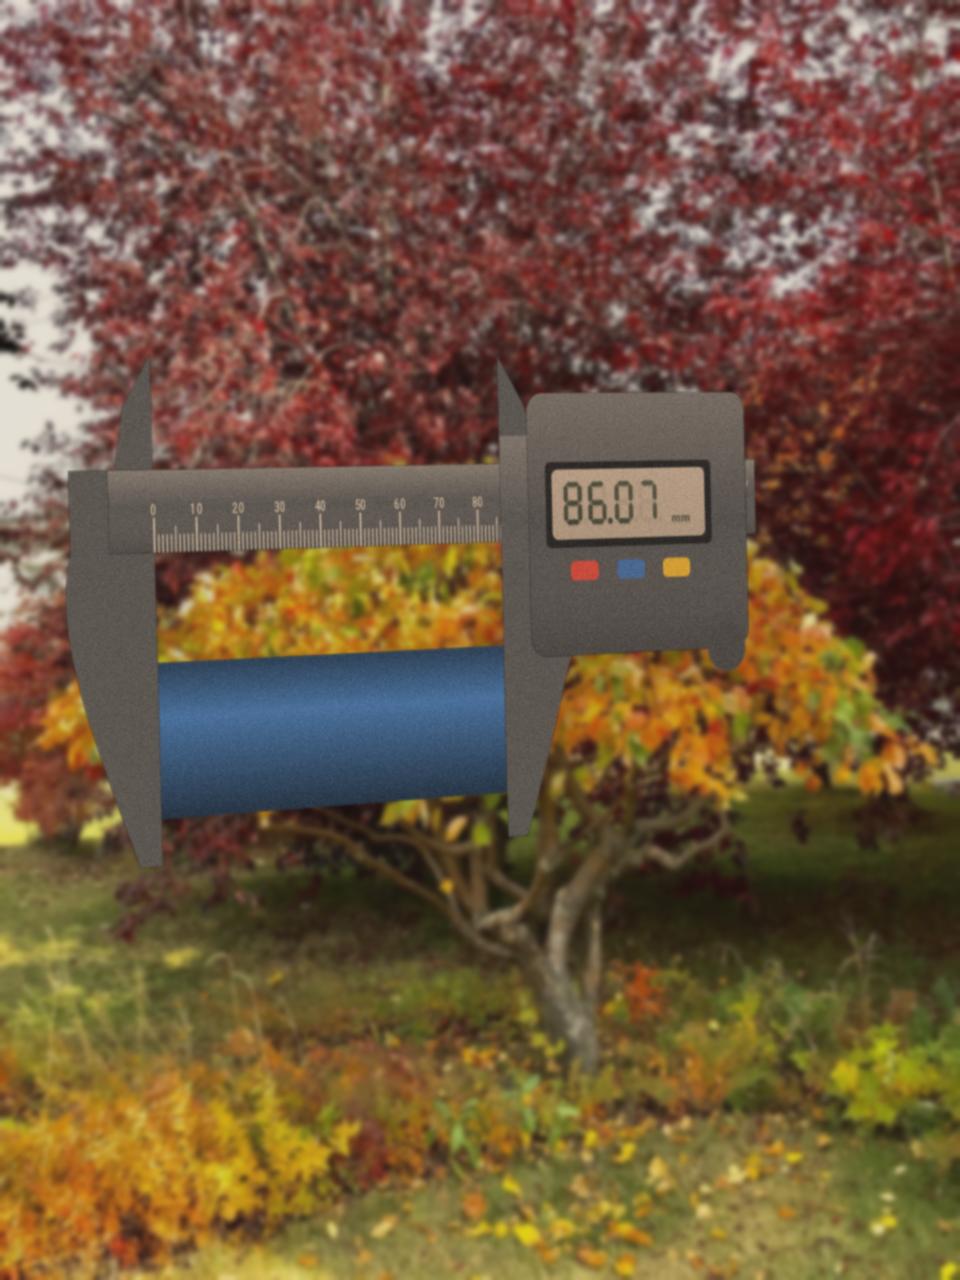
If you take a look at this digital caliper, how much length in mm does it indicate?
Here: 86.07 mm
